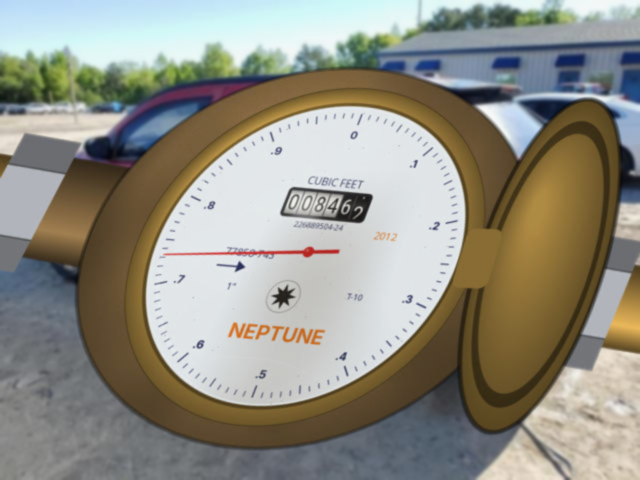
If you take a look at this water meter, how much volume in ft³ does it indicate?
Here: 8461.73 ft³
